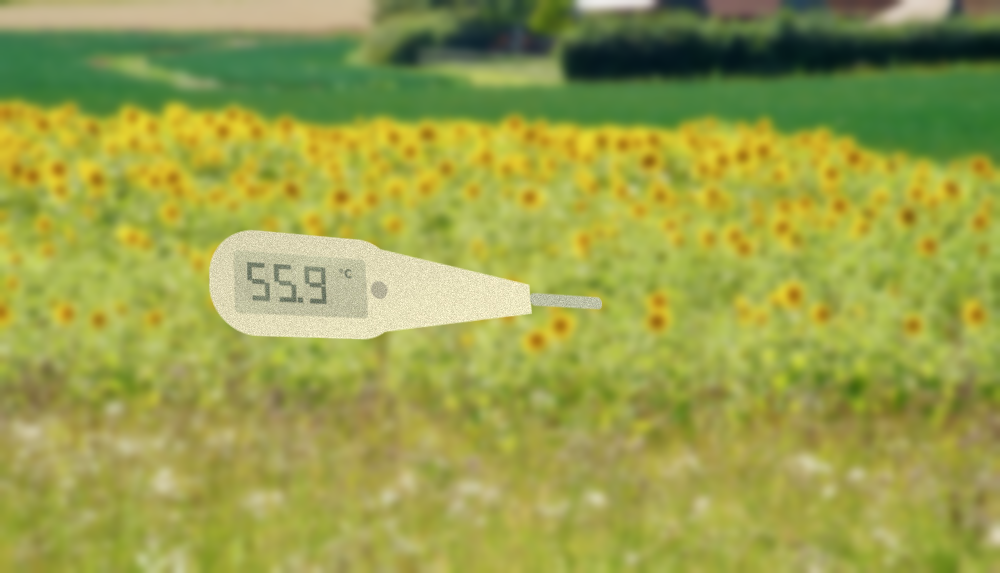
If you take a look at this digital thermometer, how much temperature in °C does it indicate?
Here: 55.9 °C
